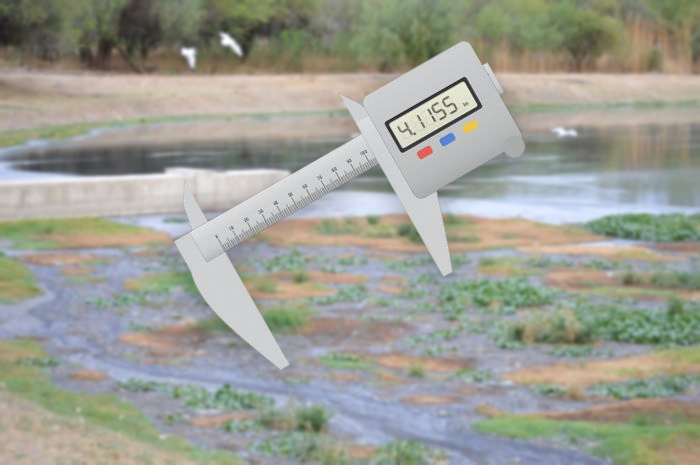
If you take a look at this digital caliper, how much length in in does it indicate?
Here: 4.1155 in
